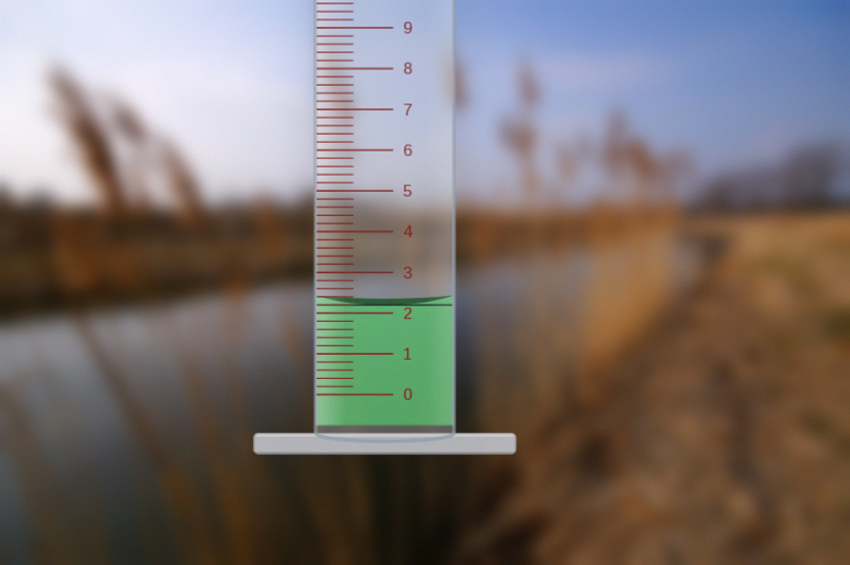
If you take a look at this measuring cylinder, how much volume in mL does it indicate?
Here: 2.2 mL
